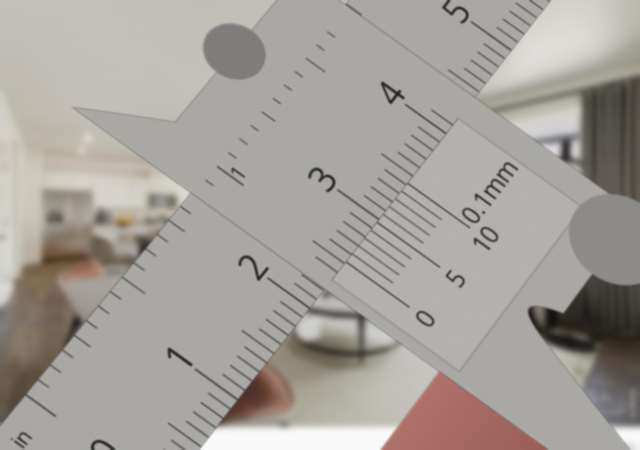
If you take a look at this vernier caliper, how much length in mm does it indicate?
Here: 25.2 mm
